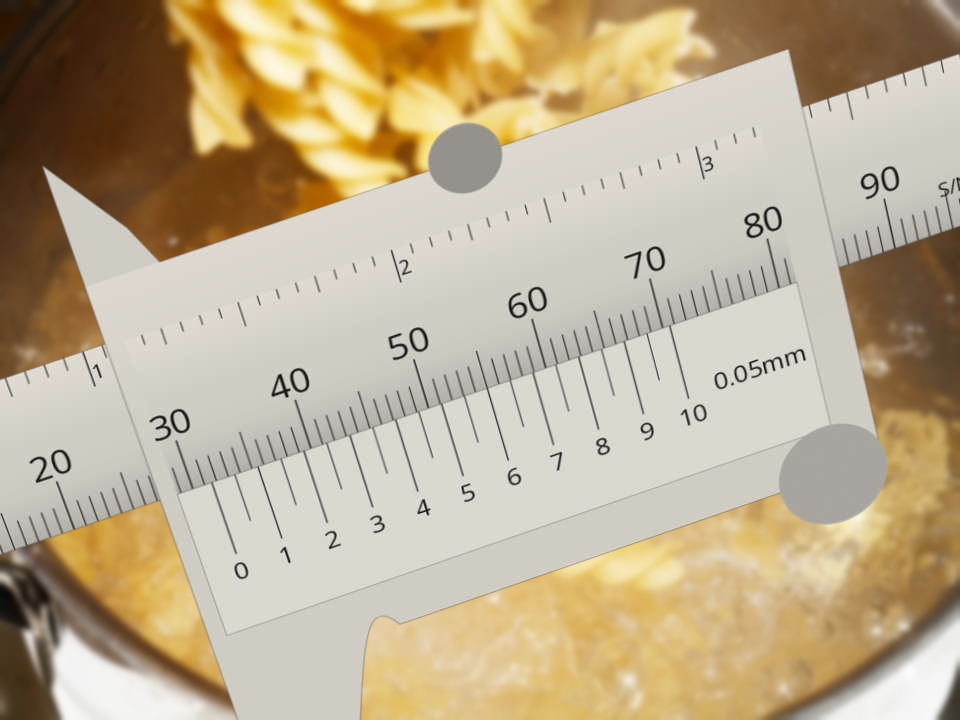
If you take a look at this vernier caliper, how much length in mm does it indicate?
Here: 31.6 mm
